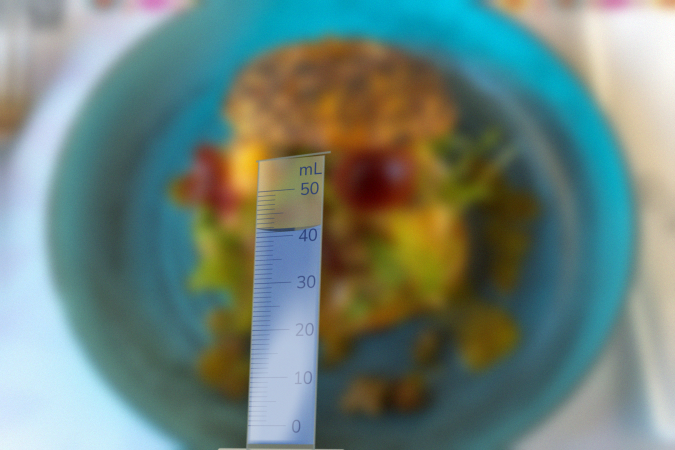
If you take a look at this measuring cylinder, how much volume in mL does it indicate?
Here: 41 mL
